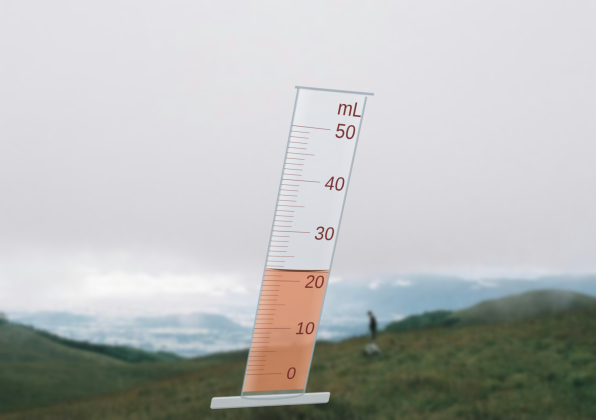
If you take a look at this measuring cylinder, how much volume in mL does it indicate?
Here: 22 mL
